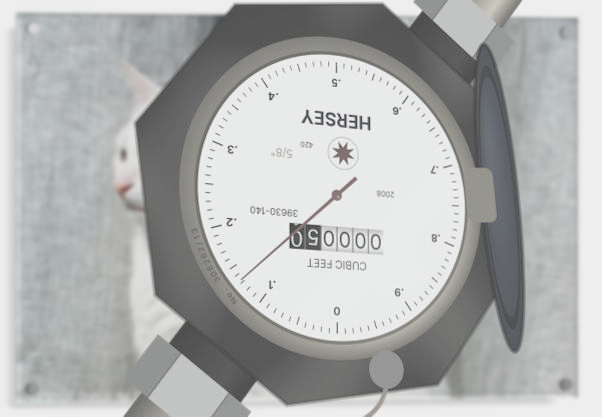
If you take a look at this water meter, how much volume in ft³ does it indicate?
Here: 50.13 ft³
